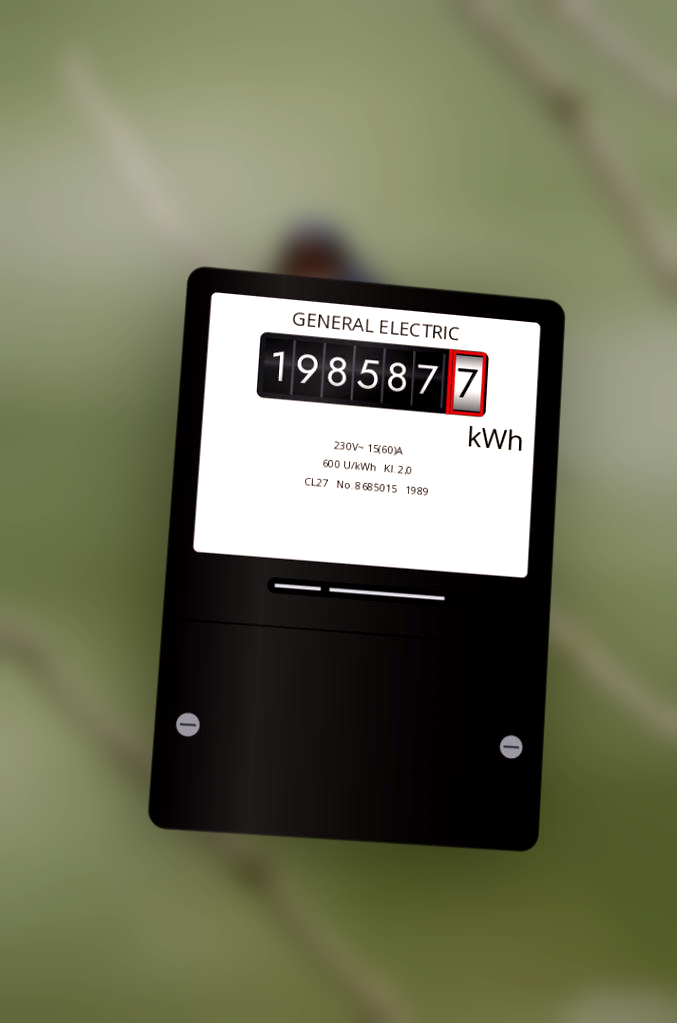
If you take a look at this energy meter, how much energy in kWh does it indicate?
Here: 198587.7 kWh
